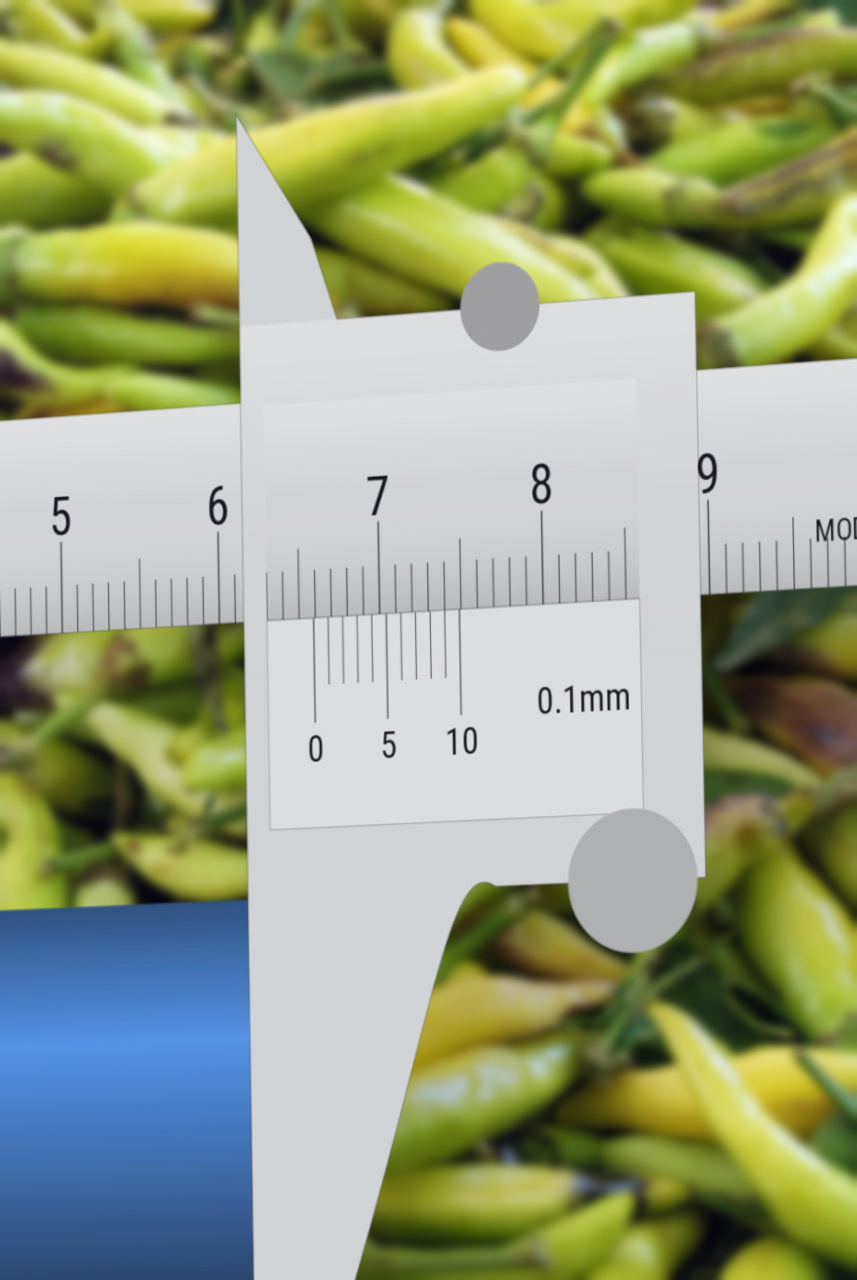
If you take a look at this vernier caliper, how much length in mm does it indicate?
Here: 65.9 mm
